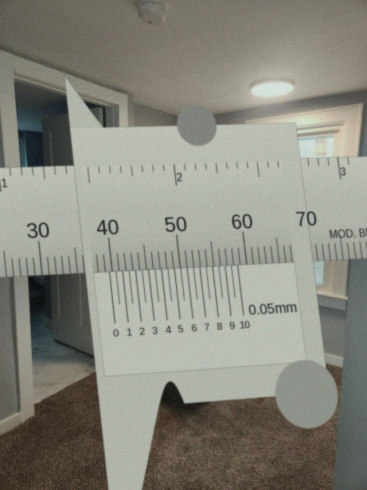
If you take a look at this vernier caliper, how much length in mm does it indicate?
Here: 39.6 mm
